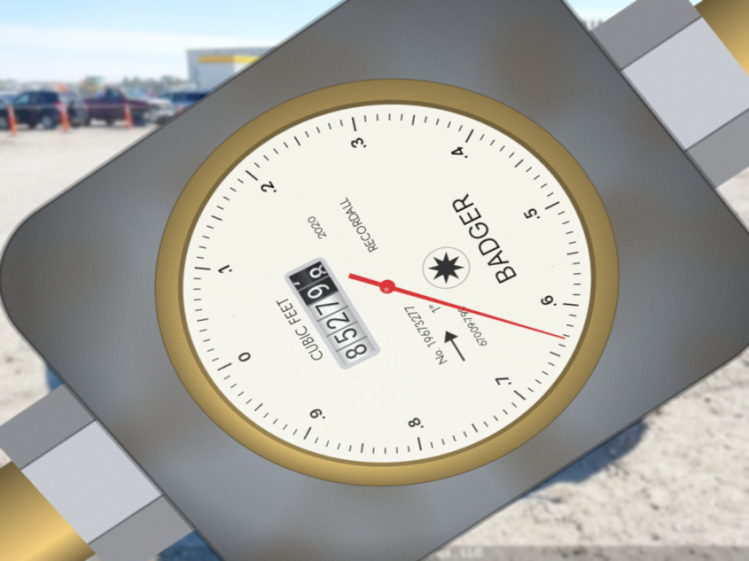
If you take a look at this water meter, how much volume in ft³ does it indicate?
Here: 852797.63 ft³
